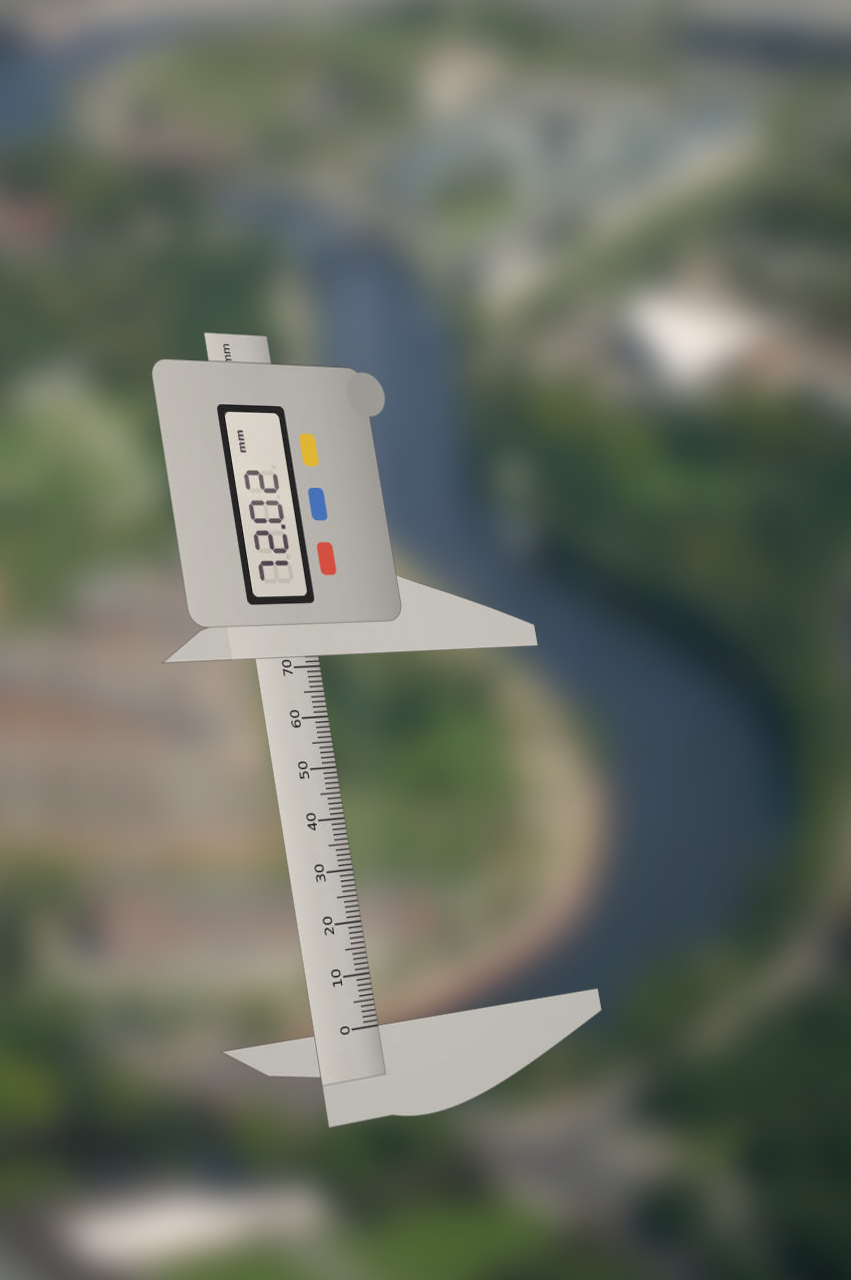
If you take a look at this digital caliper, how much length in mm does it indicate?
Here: 72.02 mm
